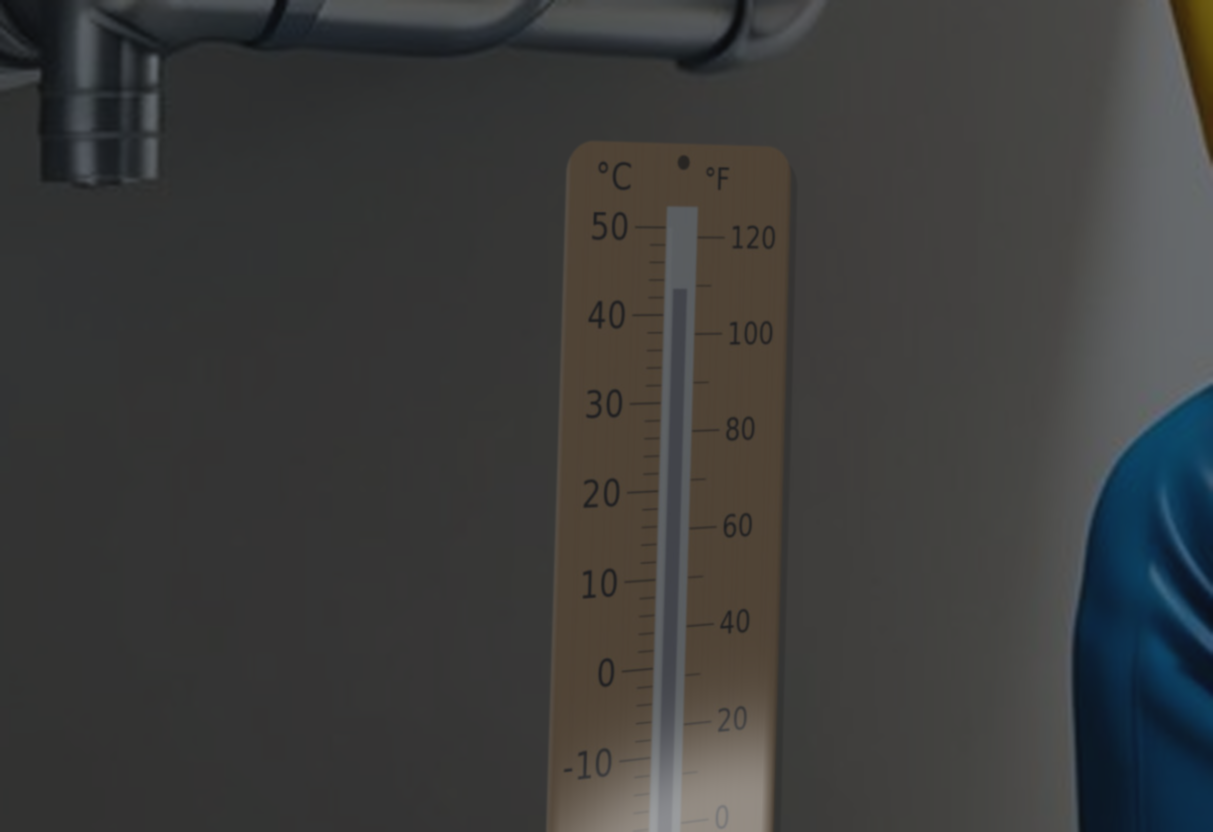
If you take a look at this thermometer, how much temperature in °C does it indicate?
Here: 43 °C
